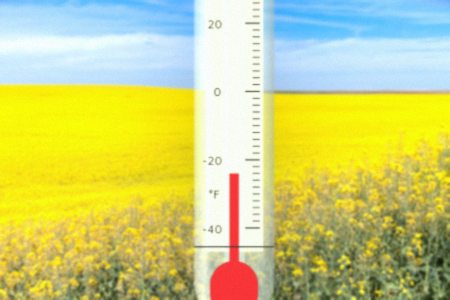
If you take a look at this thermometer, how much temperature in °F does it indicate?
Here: -24 °F
